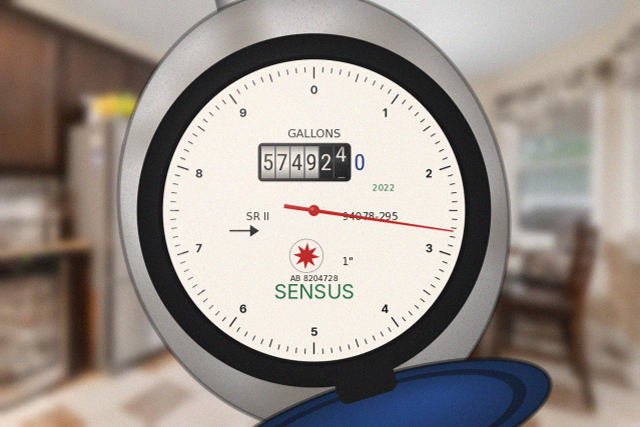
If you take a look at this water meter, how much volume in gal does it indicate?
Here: 5749242.7 gal
